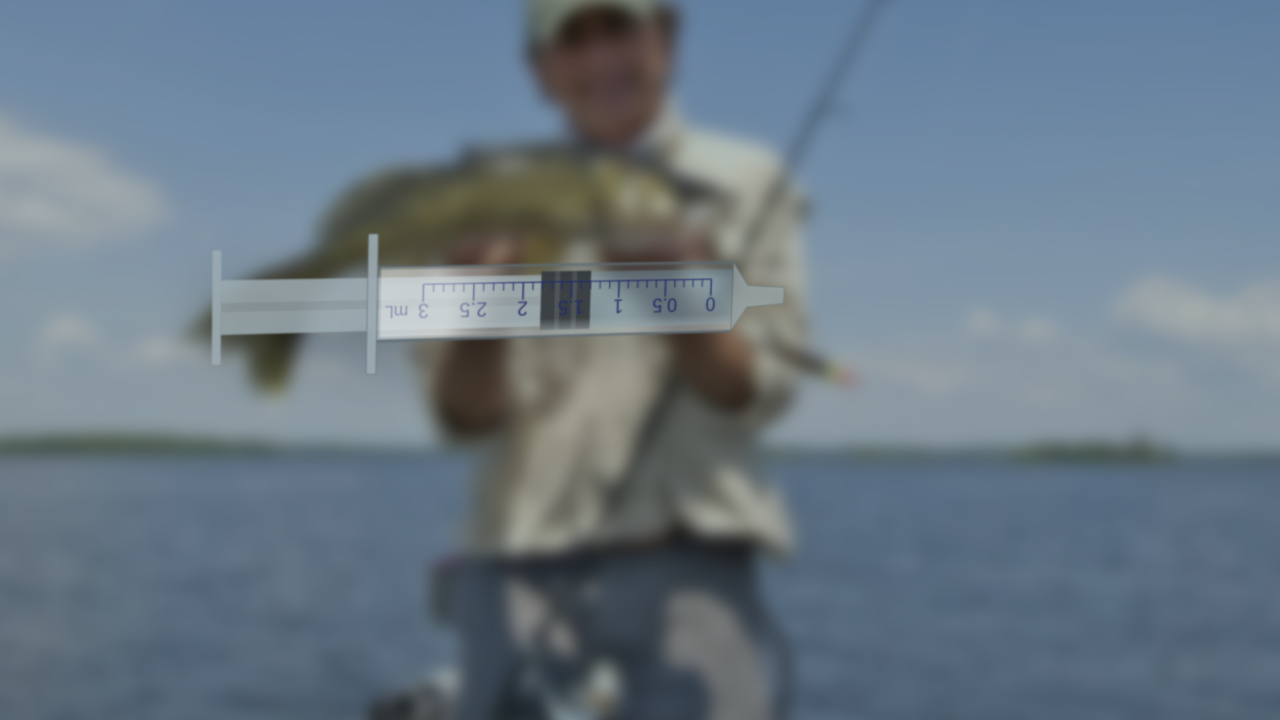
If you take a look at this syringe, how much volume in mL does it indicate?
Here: 1.3 mL
